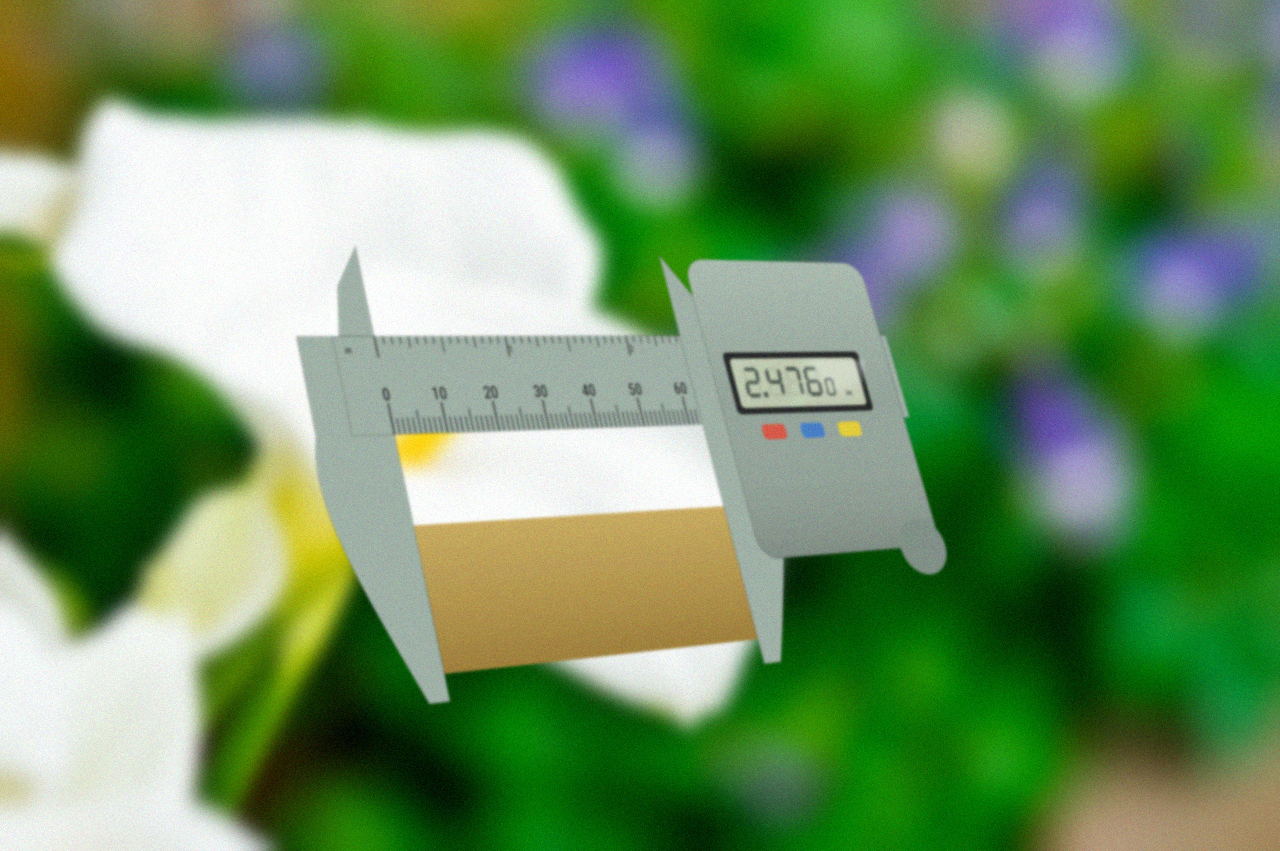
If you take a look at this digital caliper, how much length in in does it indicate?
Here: 2.4760 in
